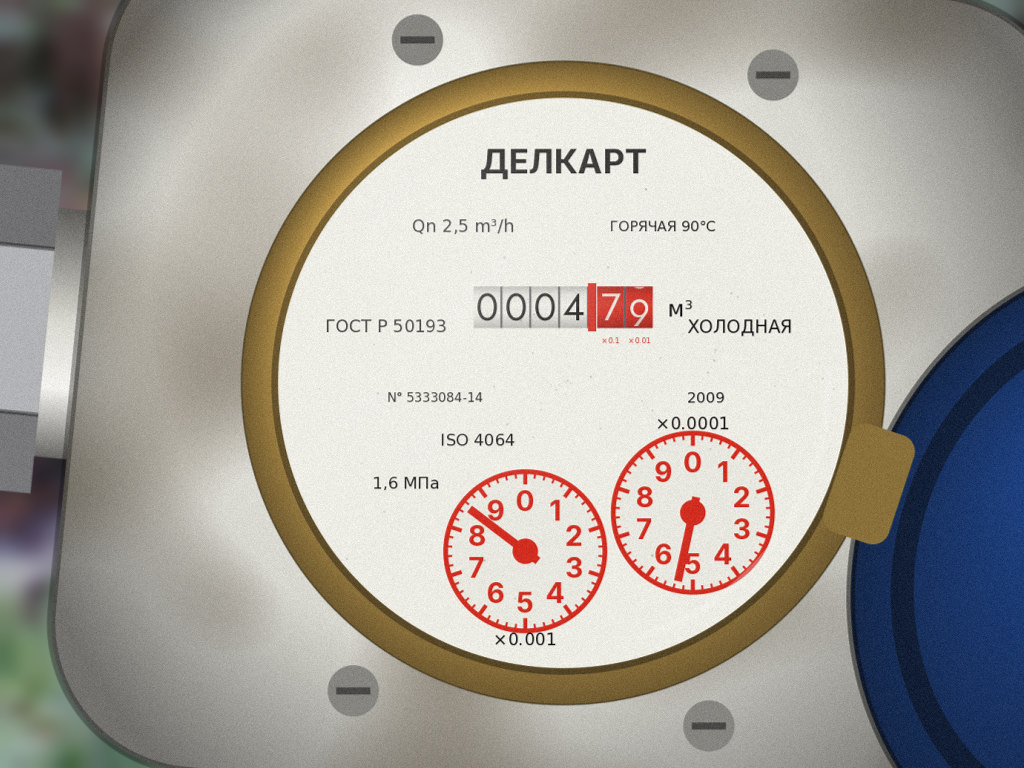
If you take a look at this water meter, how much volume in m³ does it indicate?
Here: 4.7885 m³
